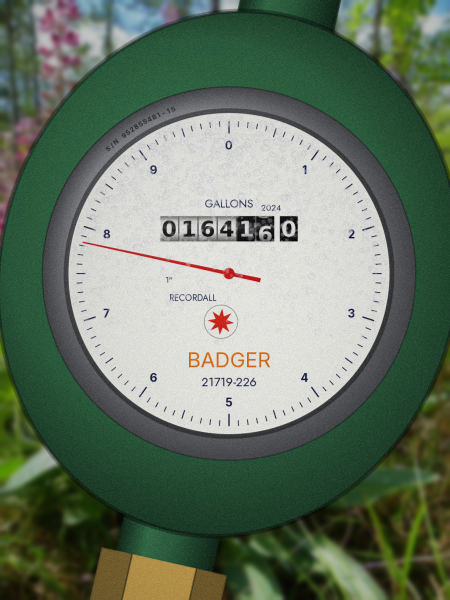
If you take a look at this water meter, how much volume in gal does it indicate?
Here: 164157.8 gal
